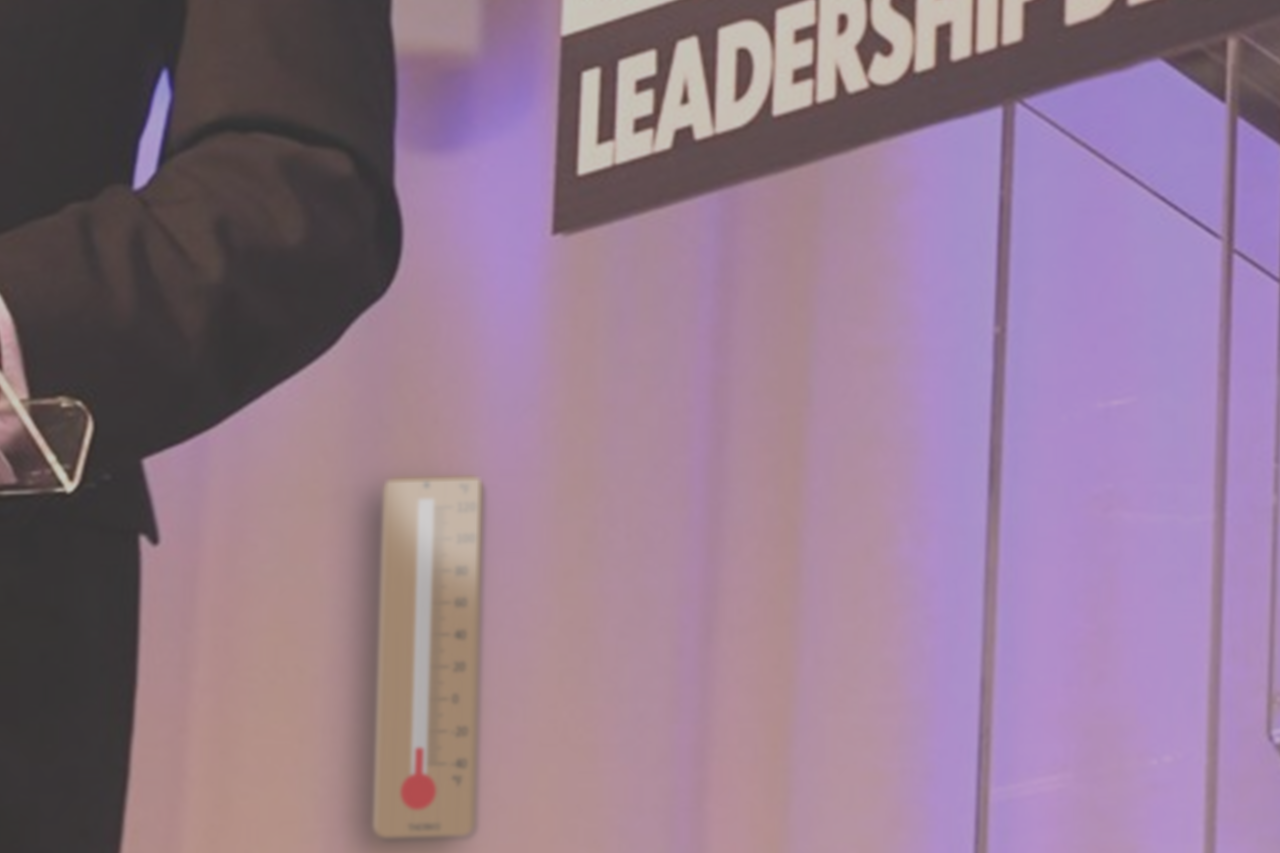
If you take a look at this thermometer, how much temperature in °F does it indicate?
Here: -30 °F
